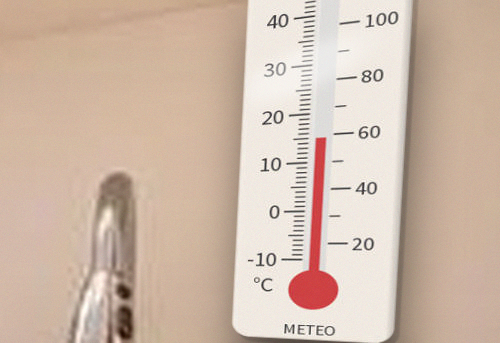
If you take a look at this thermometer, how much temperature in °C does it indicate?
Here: 15 °C
